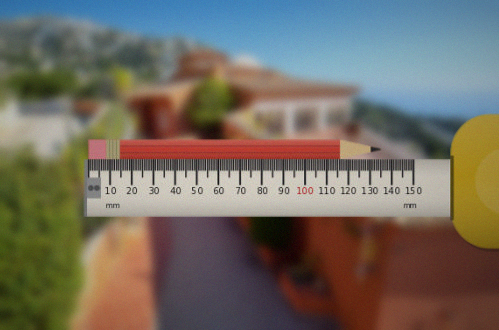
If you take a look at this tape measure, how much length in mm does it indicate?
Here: 135 mm
